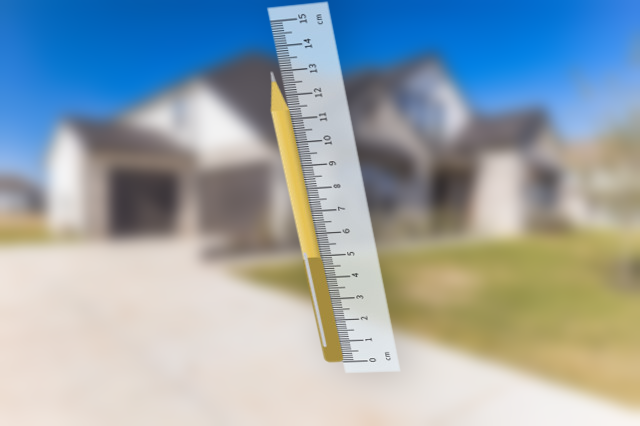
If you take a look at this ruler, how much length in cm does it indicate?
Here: 13 cm
